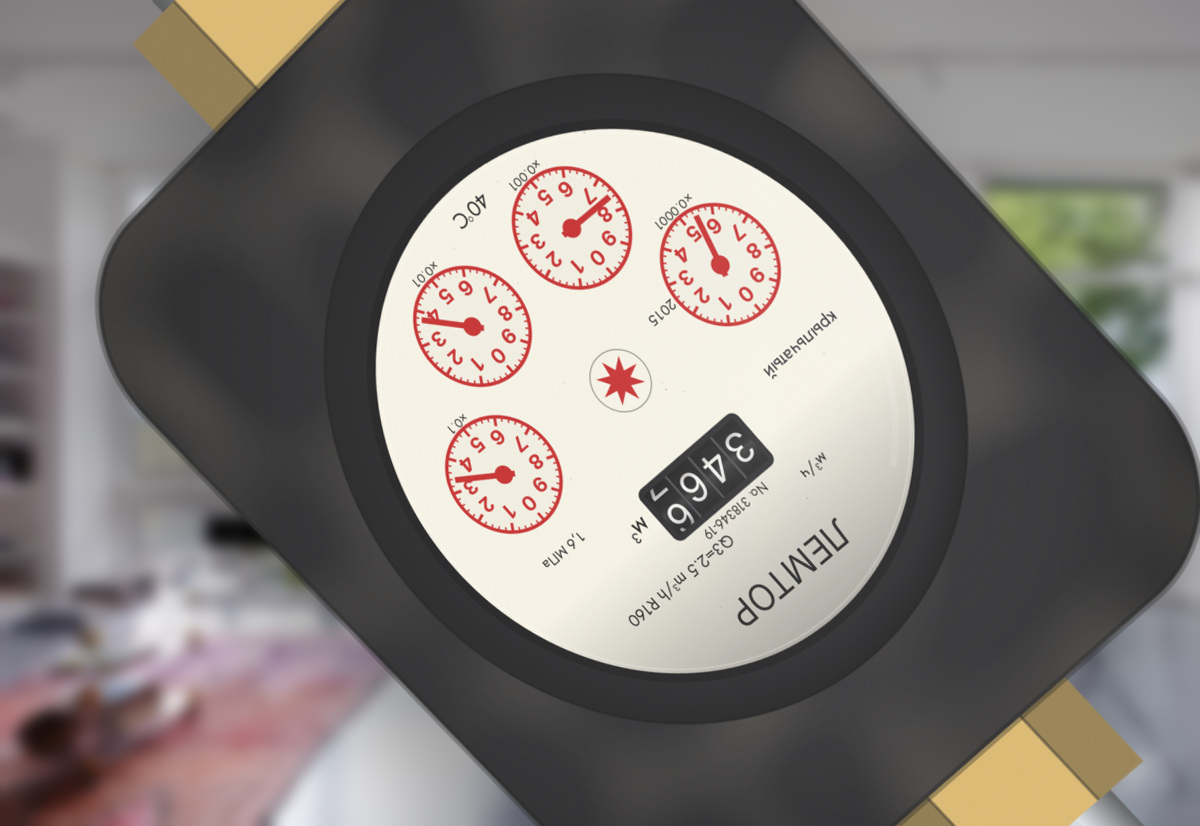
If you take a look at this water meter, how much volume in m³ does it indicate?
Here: 3466.3375 m³
